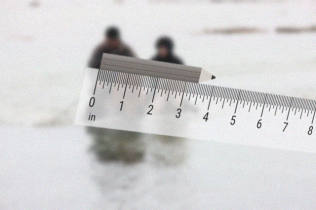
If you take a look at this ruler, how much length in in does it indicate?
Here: 4 in
